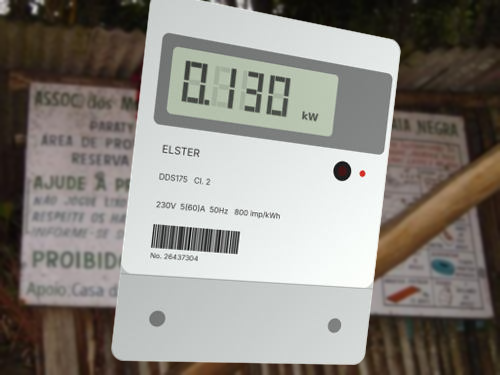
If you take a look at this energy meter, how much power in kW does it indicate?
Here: 0.130 kW
